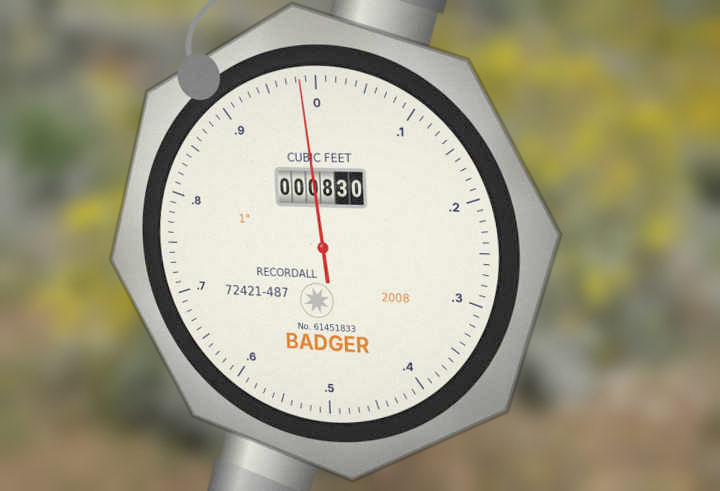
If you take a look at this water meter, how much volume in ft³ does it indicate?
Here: 829.98 ft³
